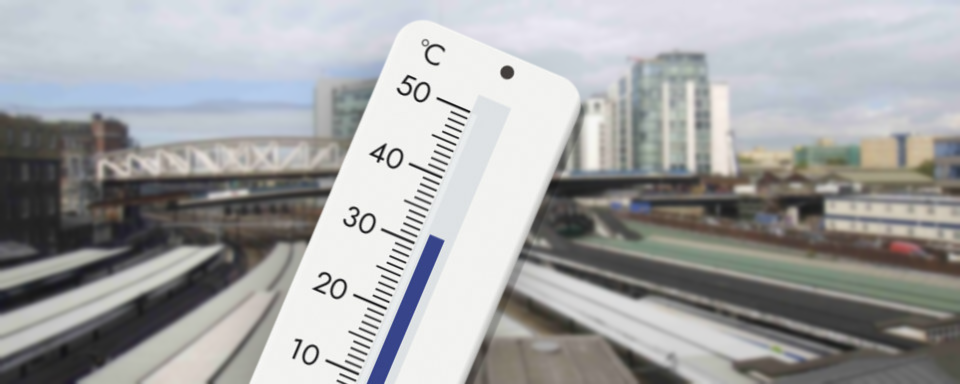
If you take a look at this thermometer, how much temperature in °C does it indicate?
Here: 32 °C
